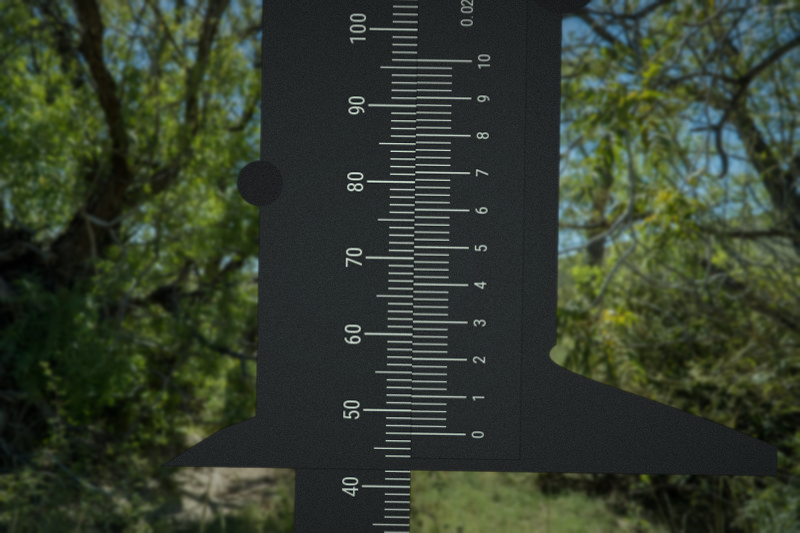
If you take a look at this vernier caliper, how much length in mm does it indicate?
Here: 47.0 mm
